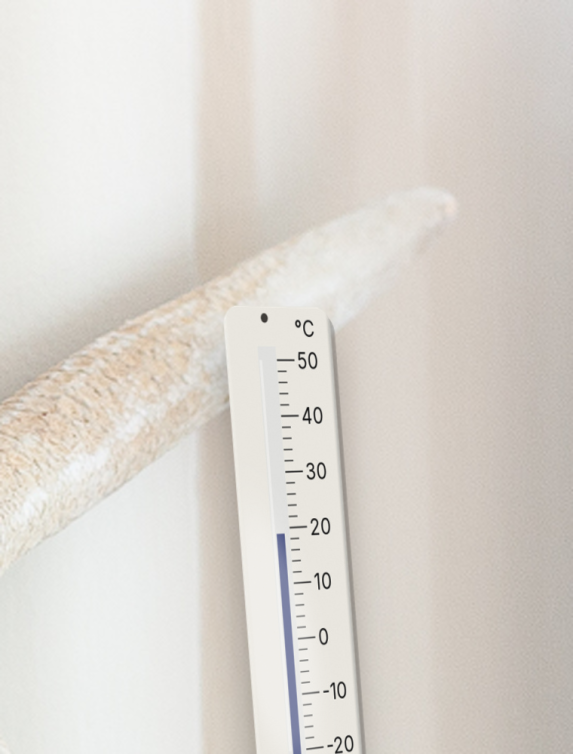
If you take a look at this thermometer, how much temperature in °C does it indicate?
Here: 19 °C
